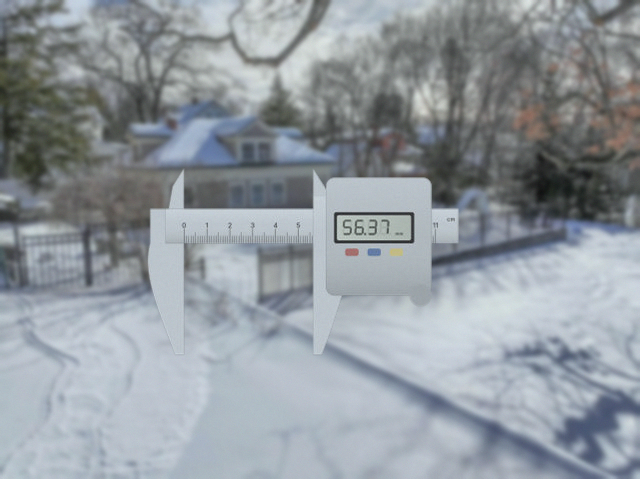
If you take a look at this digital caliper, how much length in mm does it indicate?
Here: 56.37 mm
